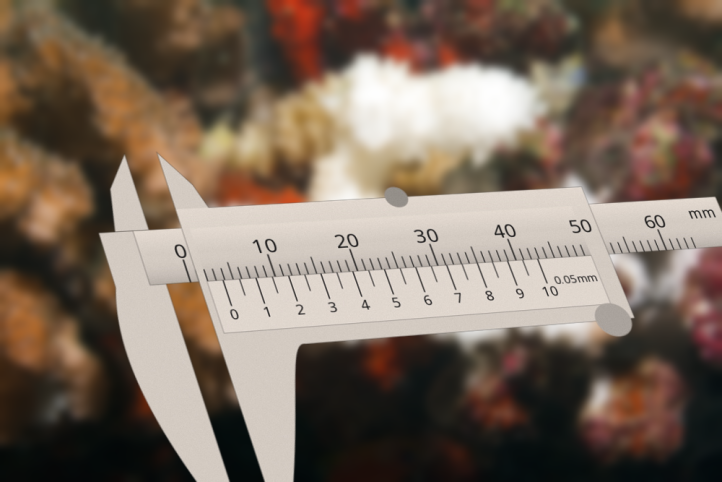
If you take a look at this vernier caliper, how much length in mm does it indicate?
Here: 3.8 mm
